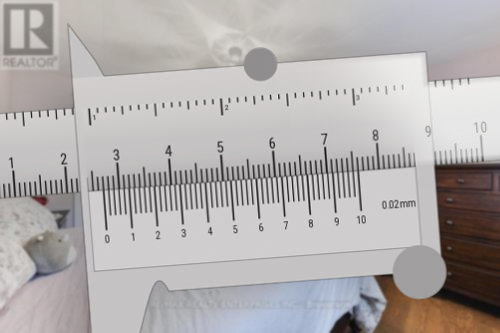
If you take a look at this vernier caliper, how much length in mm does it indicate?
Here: 27.0 mm
